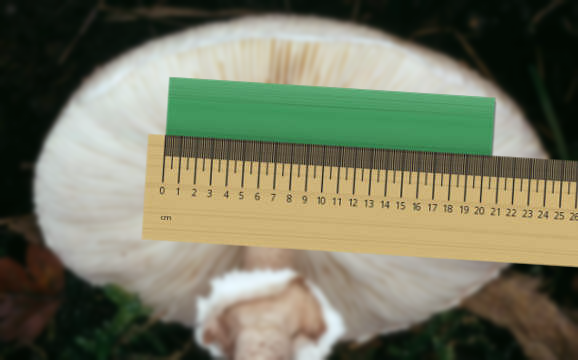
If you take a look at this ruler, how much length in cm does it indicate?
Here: 20.5 cm
